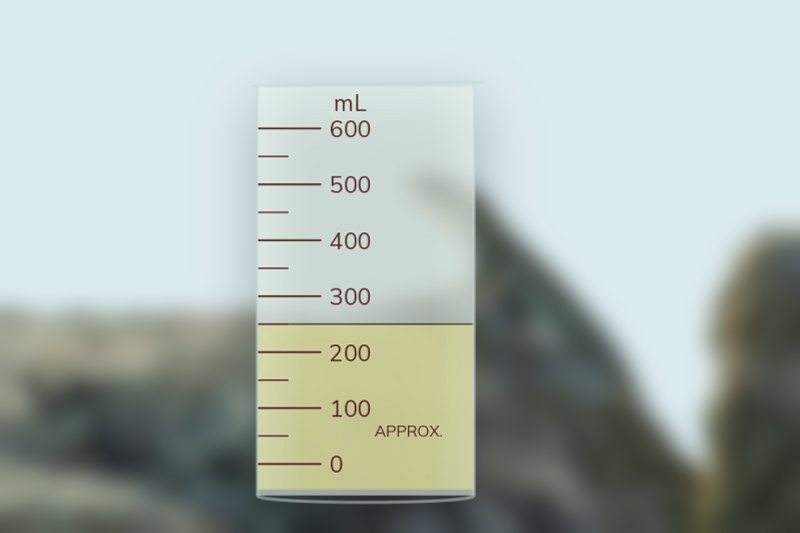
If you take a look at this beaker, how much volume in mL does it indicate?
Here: 250 mL
